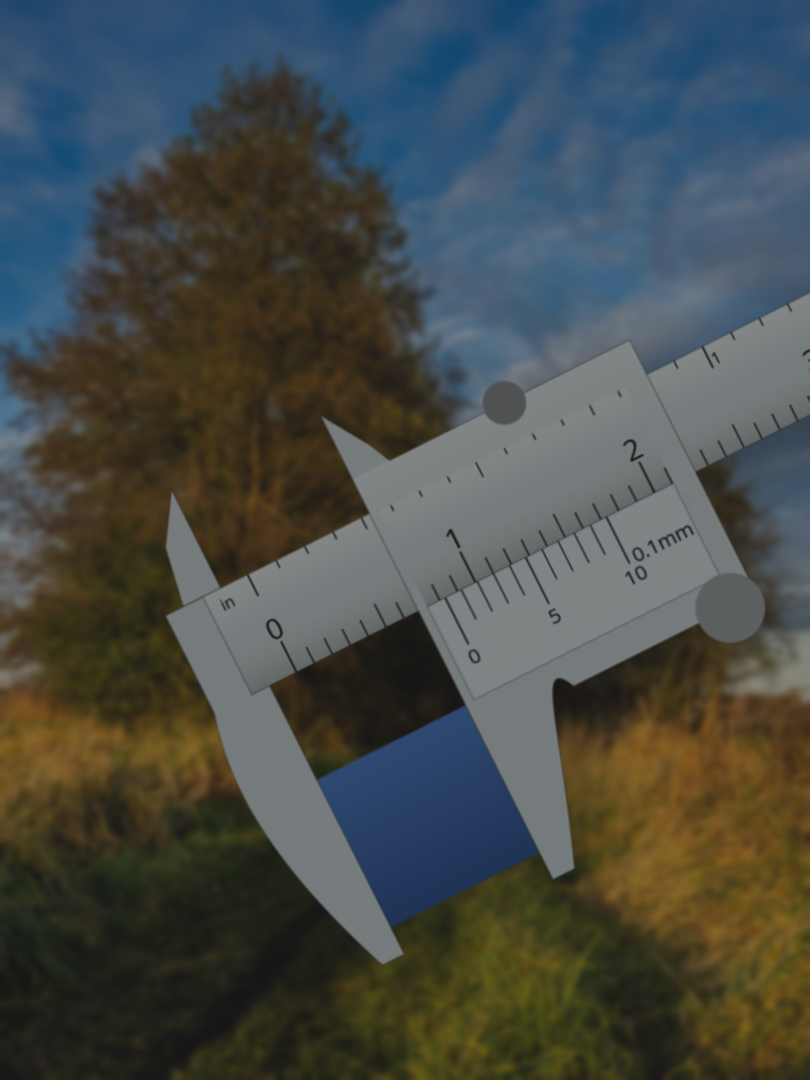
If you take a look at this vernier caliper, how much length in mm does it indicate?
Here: 8.3 mm
